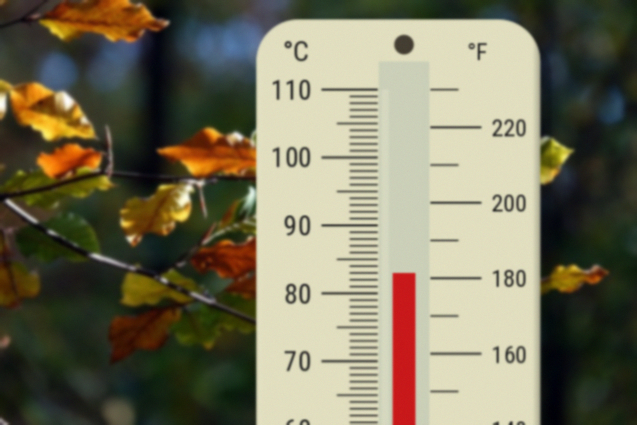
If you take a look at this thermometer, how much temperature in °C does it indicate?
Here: 83 °C
